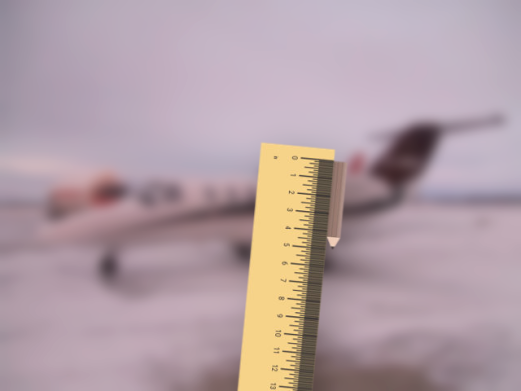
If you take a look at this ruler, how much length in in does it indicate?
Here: 5 in
